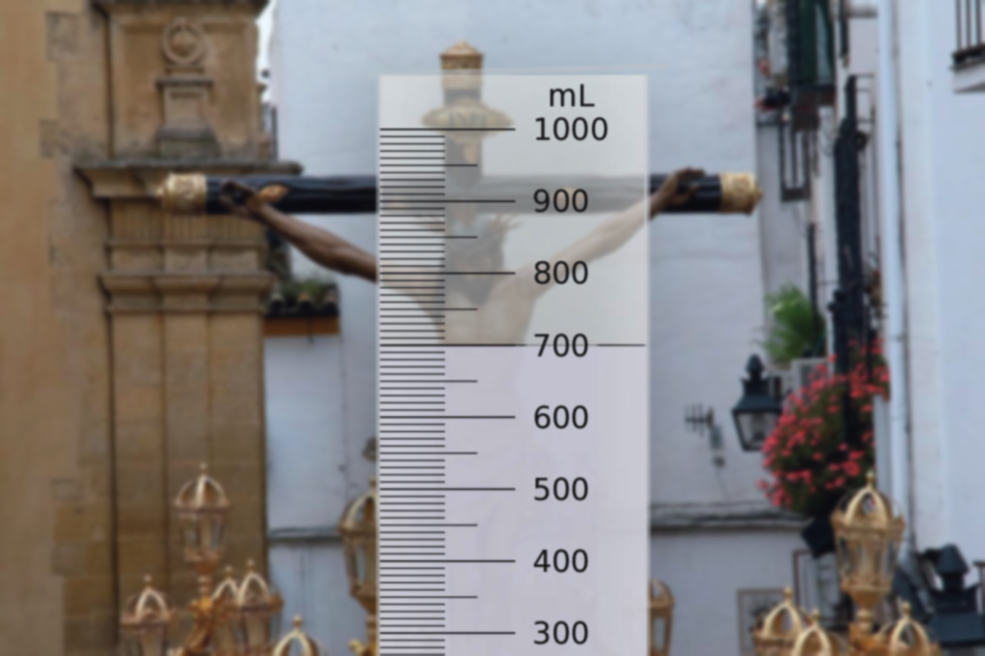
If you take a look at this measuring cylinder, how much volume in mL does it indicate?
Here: 700 mL
